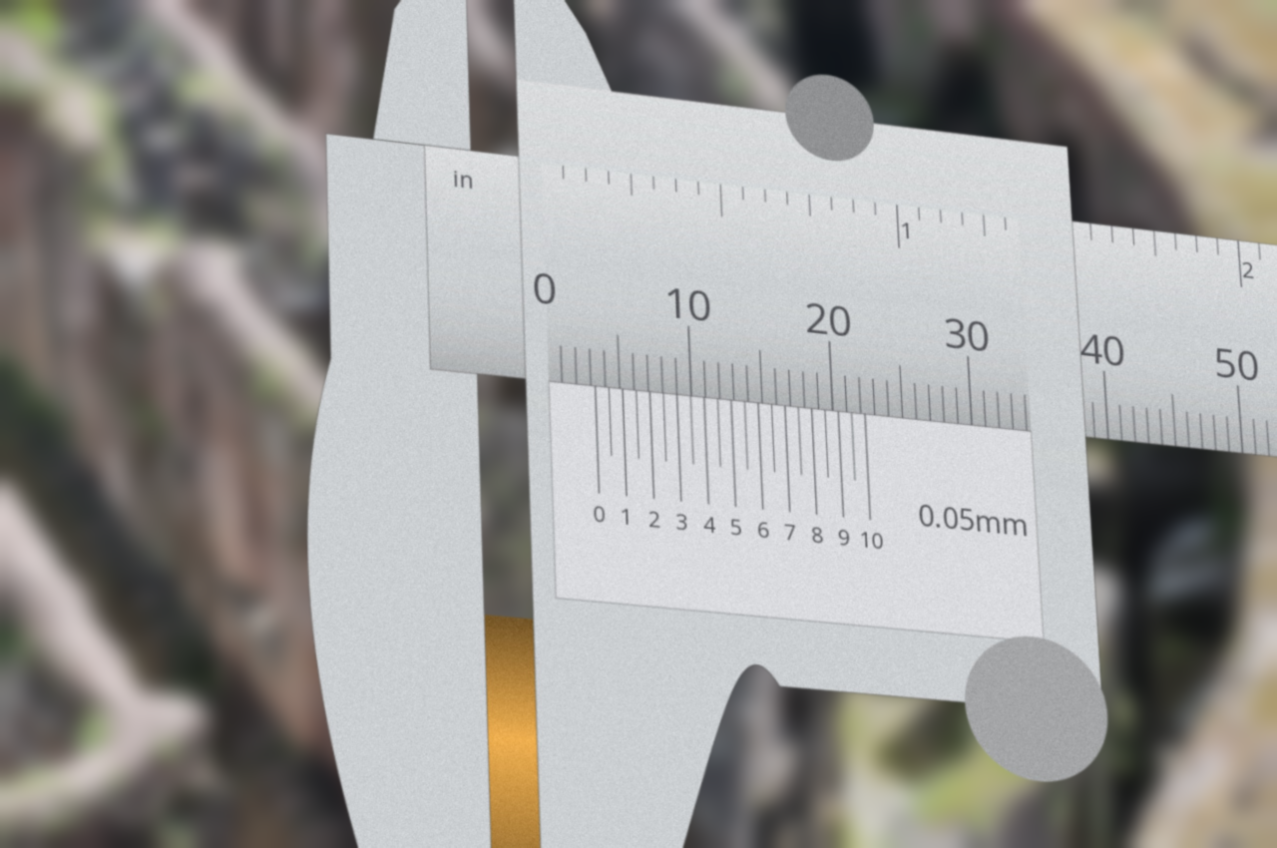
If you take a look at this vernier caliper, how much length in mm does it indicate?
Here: 3.3 mm
